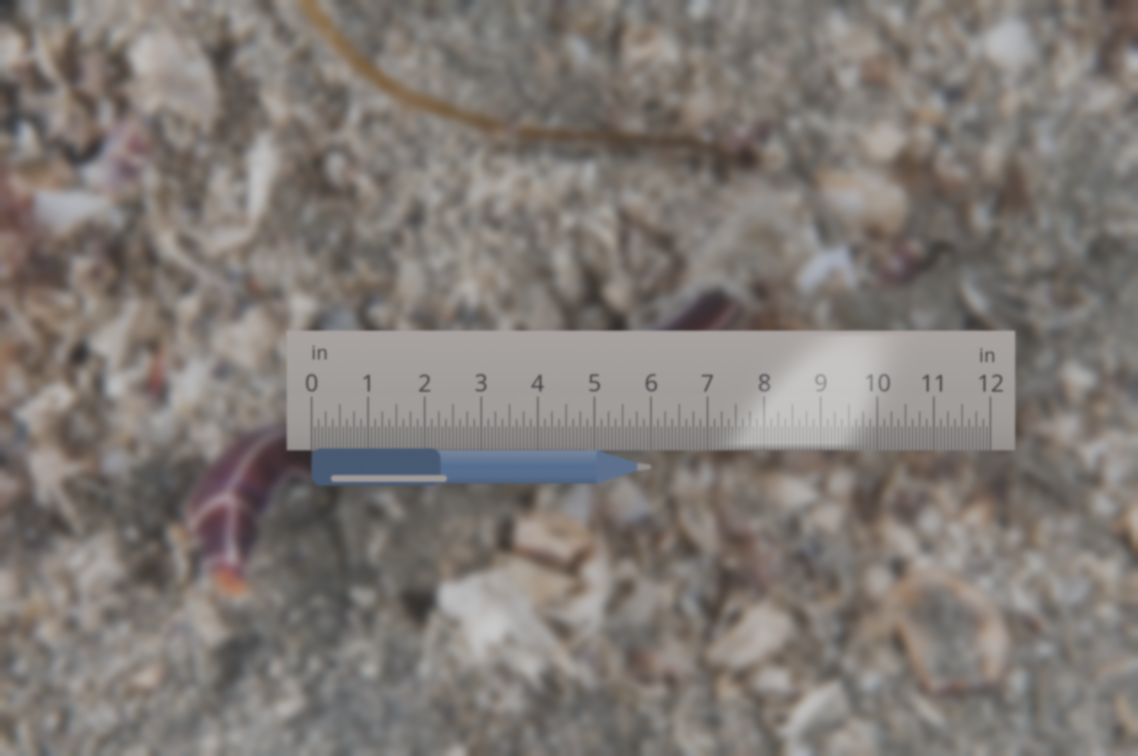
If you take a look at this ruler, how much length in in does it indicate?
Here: 6 in
